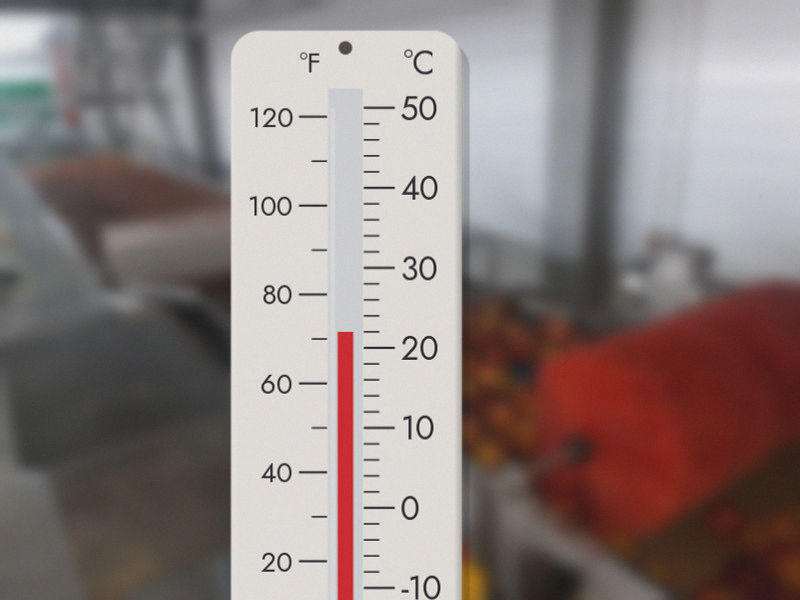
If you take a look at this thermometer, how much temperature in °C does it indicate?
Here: 22 °C
